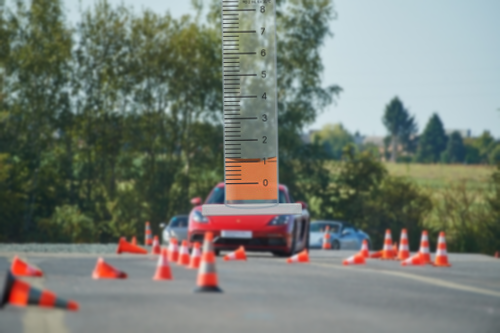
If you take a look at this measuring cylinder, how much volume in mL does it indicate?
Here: 1 mL
